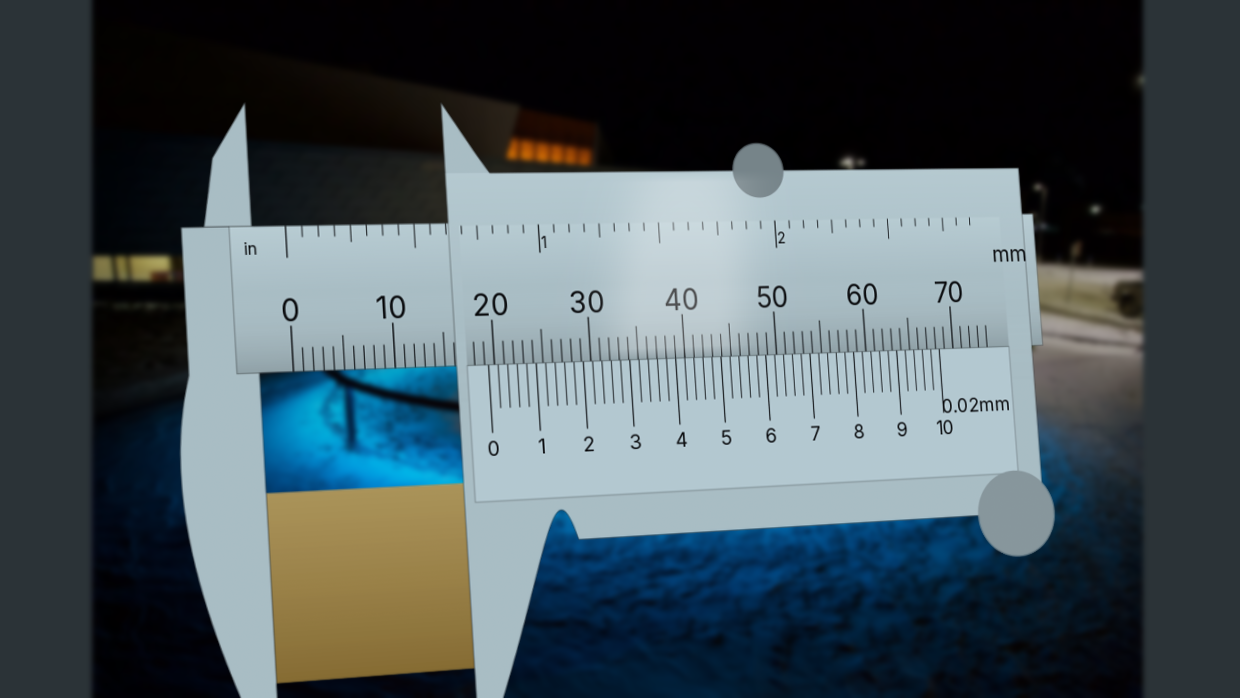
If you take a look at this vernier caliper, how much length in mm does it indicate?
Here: 19.4 mm
